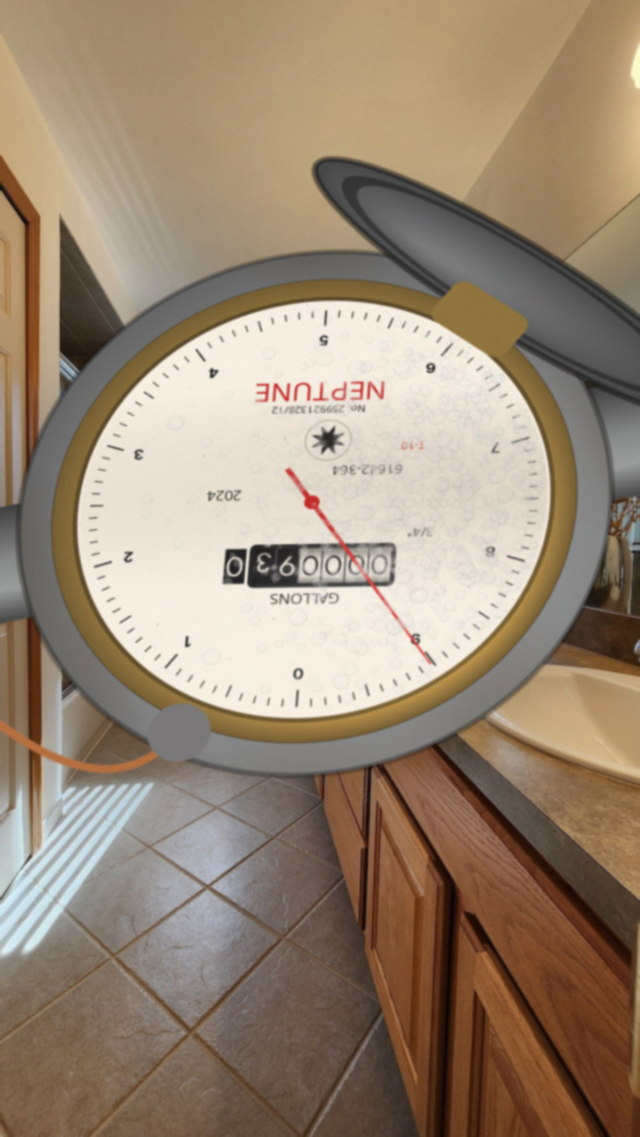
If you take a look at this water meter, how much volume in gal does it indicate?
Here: 929.0 gal
